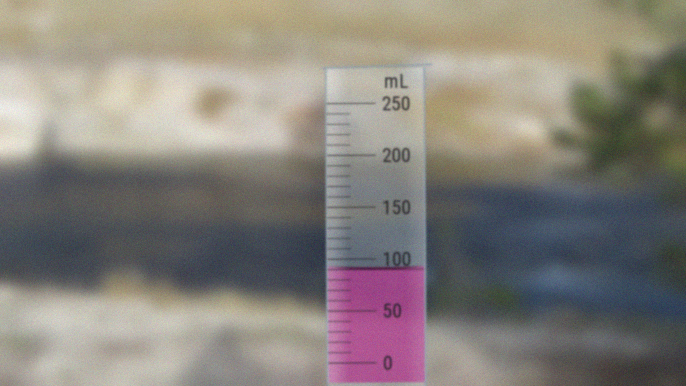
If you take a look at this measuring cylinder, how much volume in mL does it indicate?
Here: 90 mL
